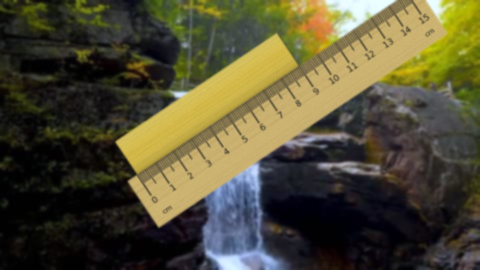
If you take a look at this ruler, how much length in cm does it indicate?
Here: 9 cm
